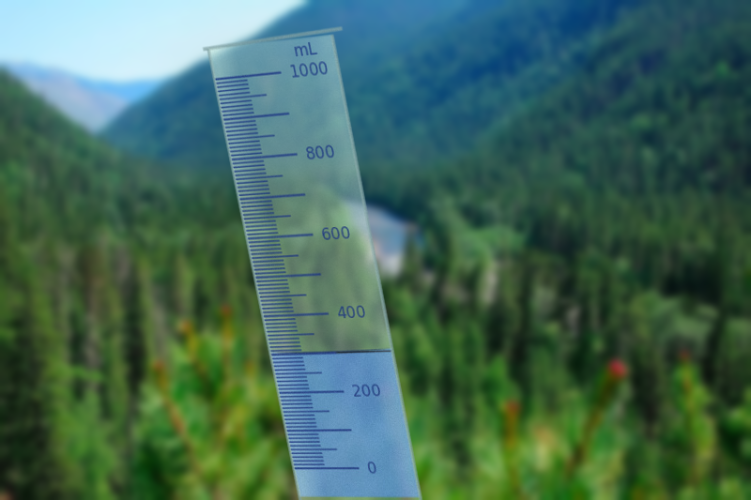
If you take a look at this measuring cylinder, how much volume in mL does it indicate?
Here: 300 mL
